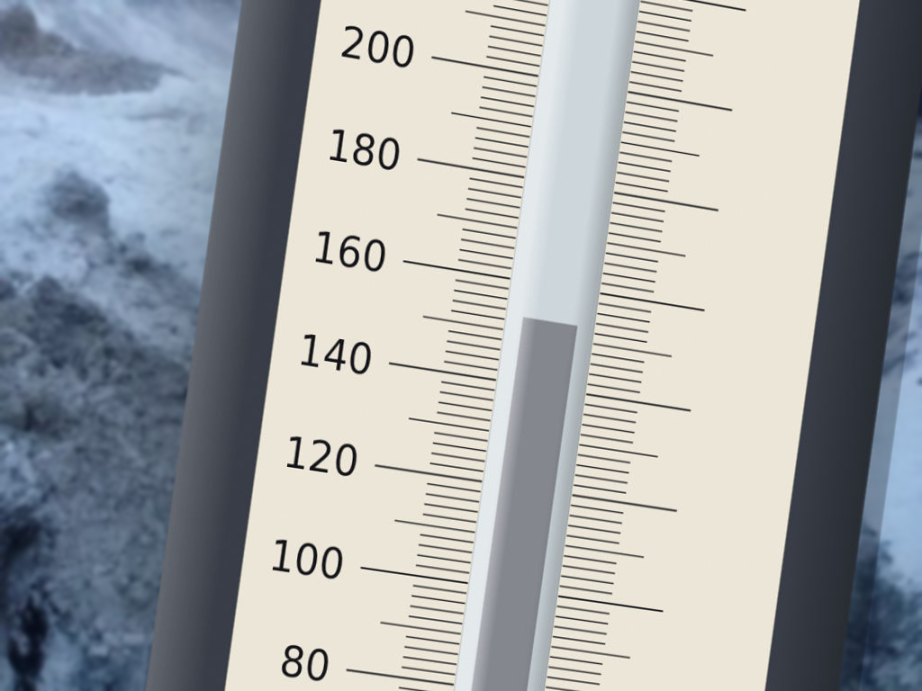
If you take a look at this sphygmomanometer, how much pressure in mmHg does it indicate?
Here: 153 mmHg
